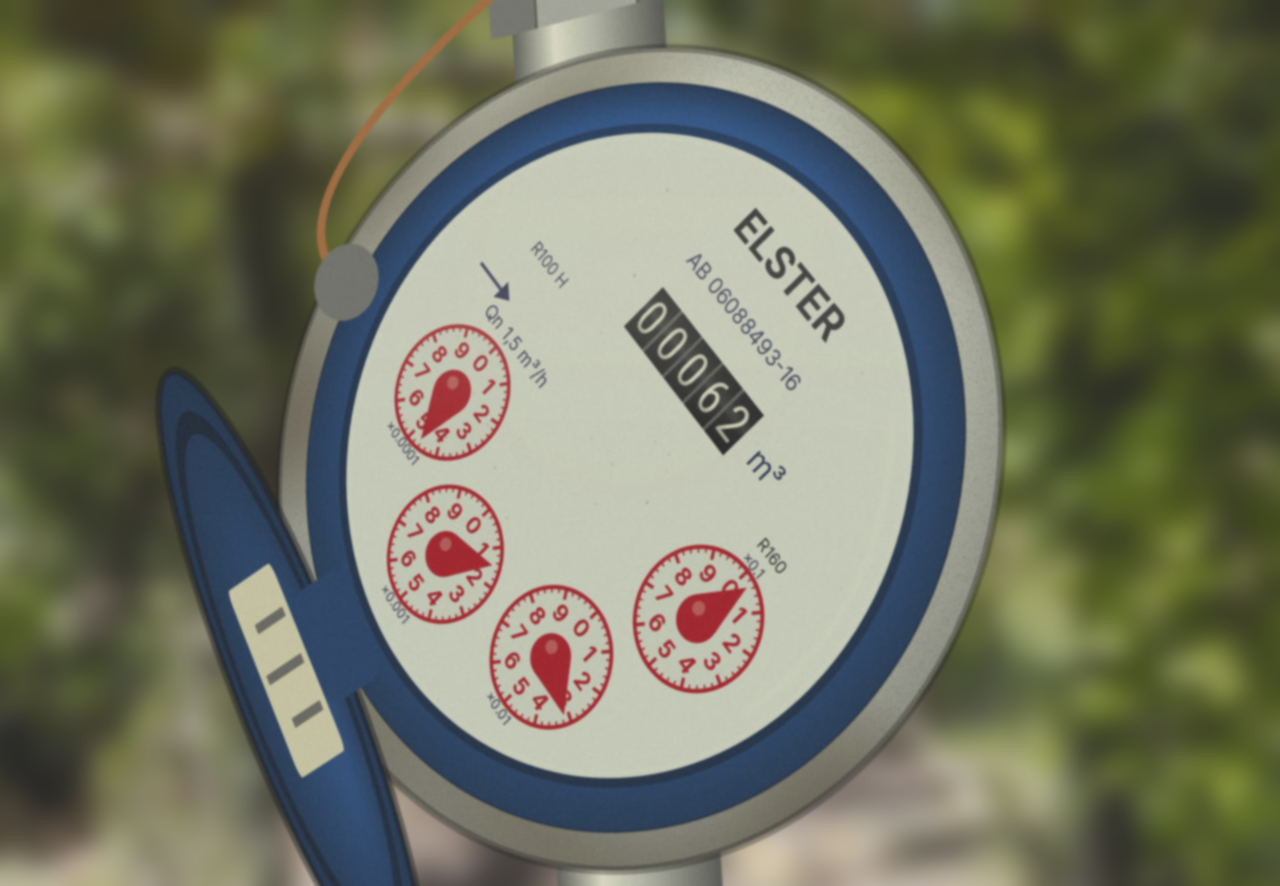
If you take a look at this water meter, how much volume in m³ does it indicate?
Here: 62.0314 m³
